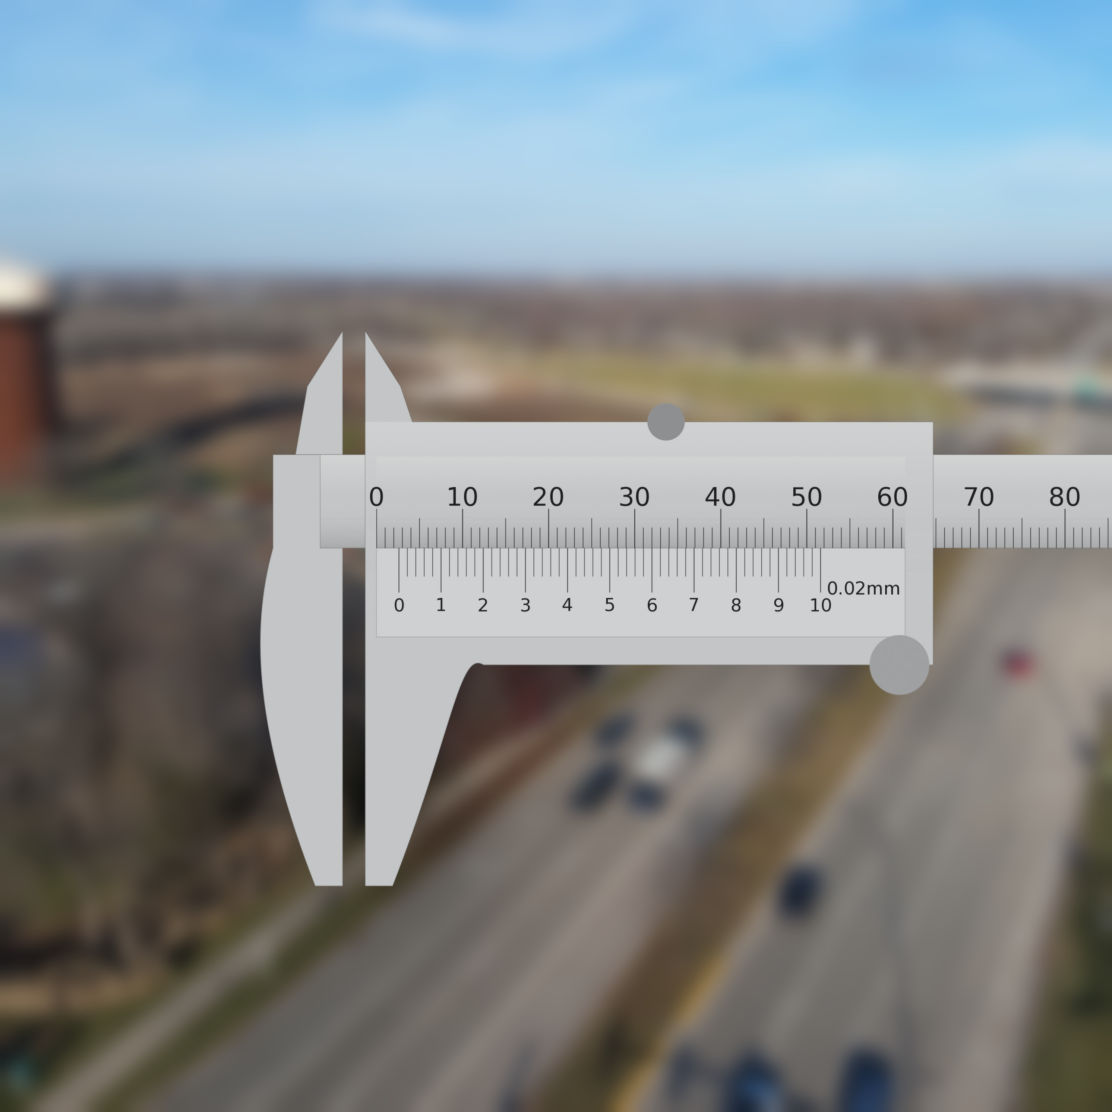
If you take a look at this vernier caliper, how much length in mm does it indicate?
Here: 2.6 mm
